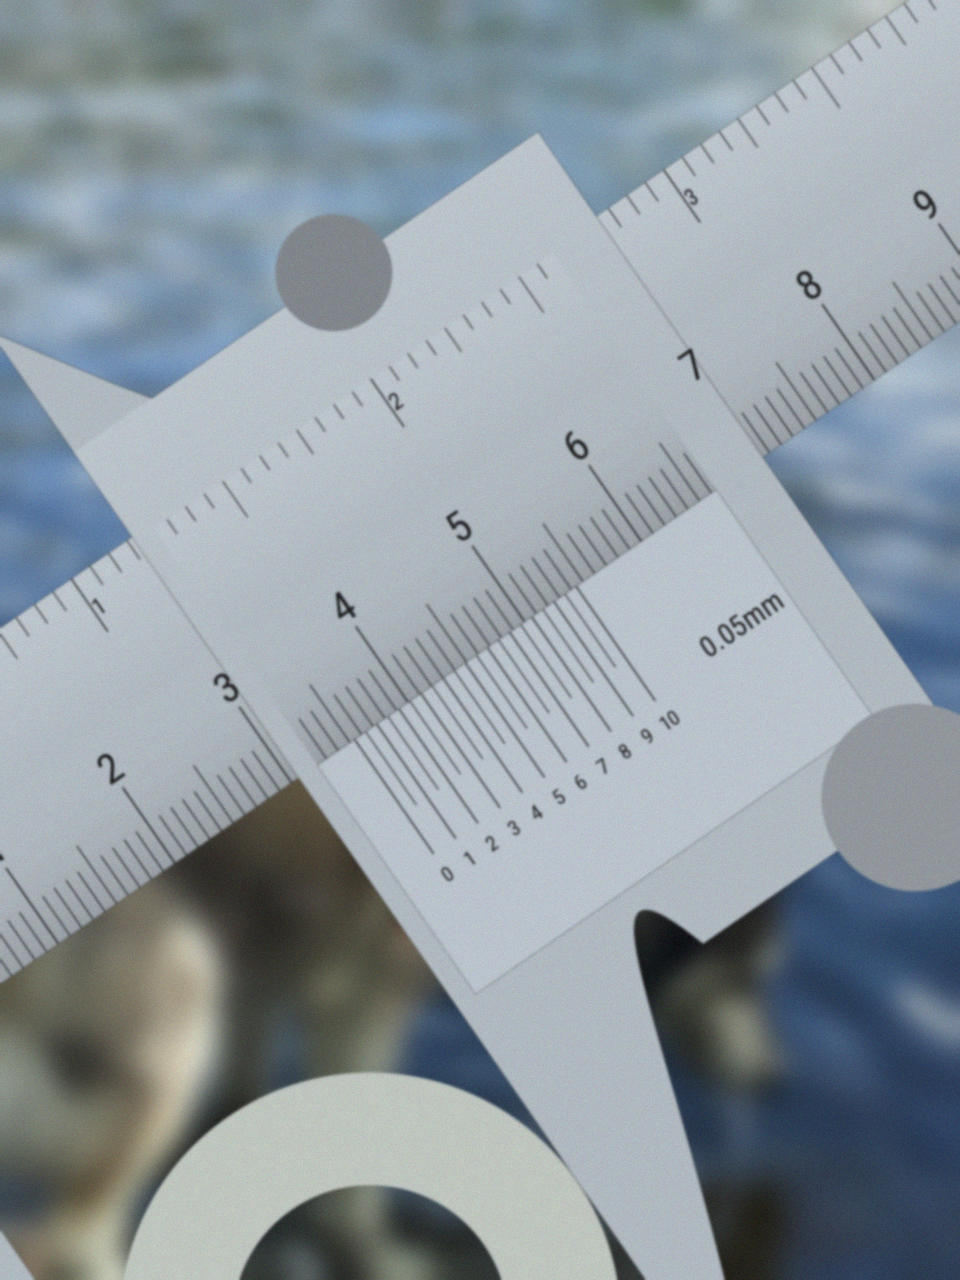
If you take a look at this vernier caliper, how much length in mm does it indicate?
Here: 35.4 mm
